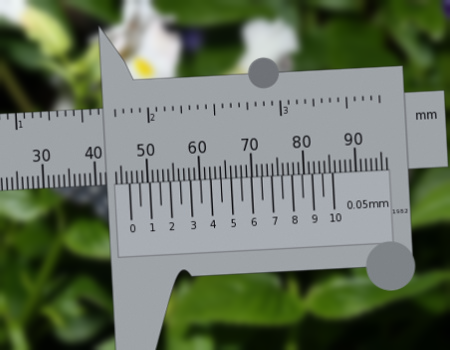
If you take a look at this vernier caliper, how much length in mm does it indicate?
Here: 46.5 mm
